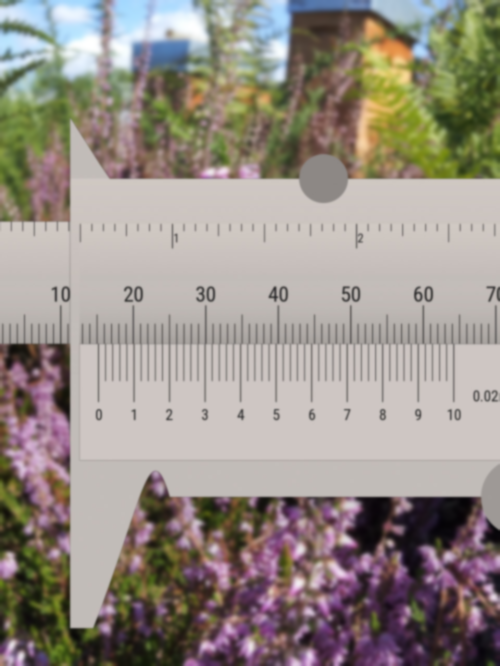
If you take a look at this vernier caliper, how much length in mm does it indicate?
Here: 15.2 mm
